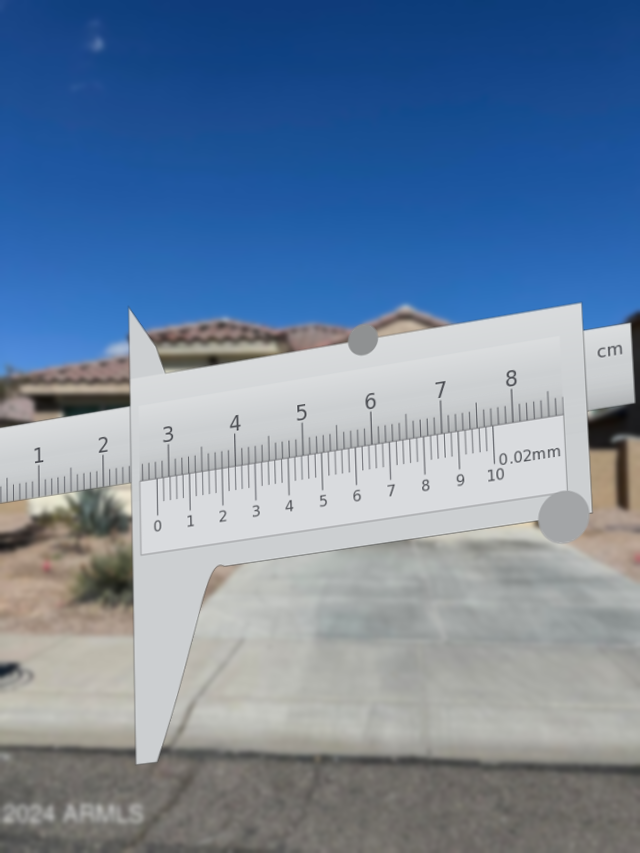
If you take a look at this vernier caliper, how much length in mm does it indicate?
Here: 28.2 mm
